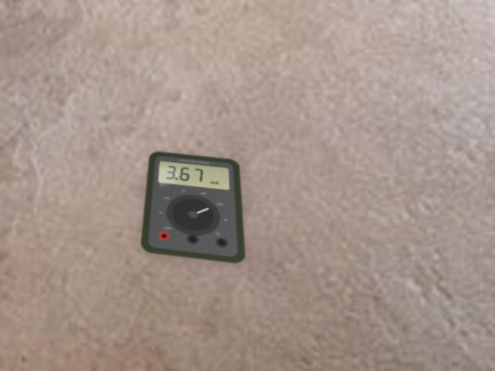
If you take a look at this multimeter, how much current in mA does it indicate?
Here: 3.67 mA
